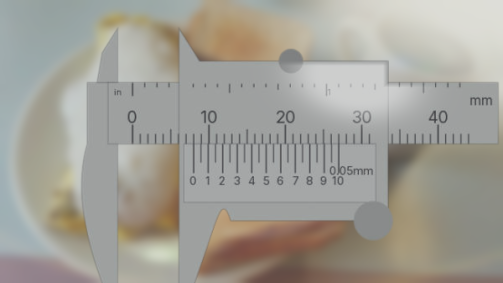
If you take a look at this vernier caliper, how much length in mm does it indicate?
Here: 8.0 mm
